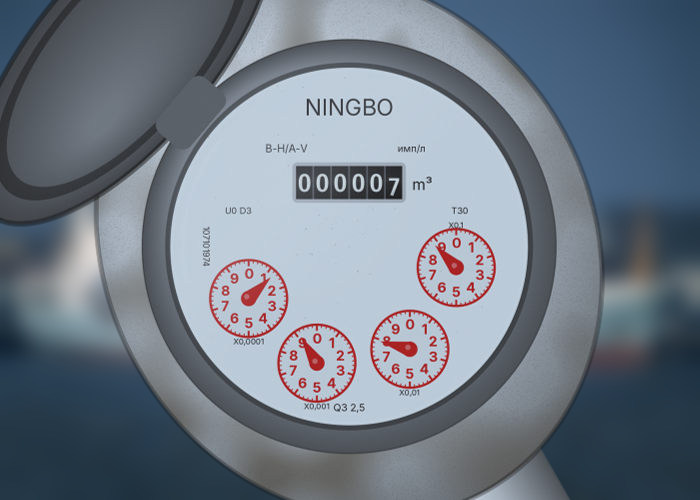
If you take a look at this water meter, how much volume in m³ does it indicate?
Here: 6.8791 m³
